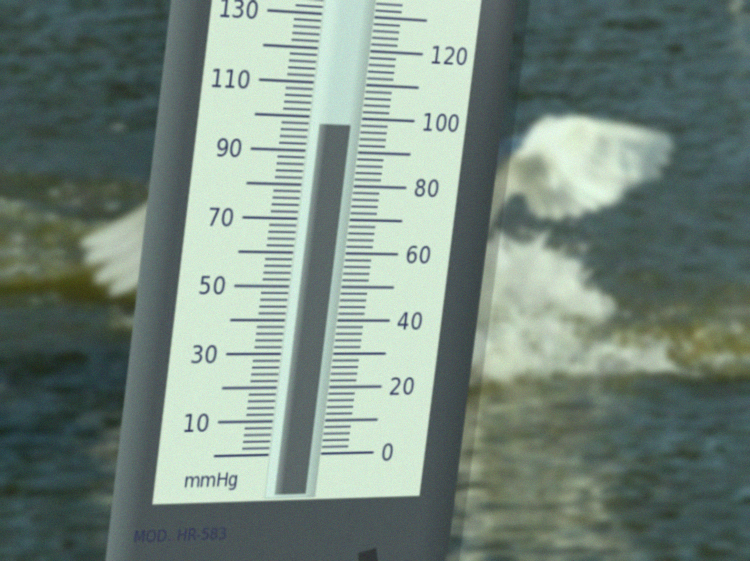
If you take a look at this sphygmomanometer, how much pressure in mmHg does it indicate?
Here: 98 mmHg
